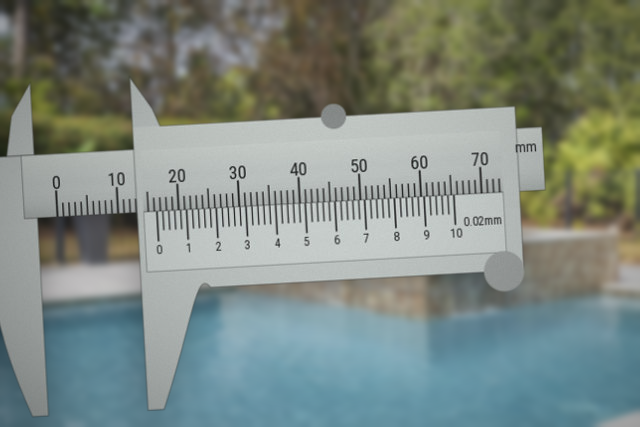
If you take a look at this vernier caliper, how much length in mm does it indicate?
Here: 16.4 mm
